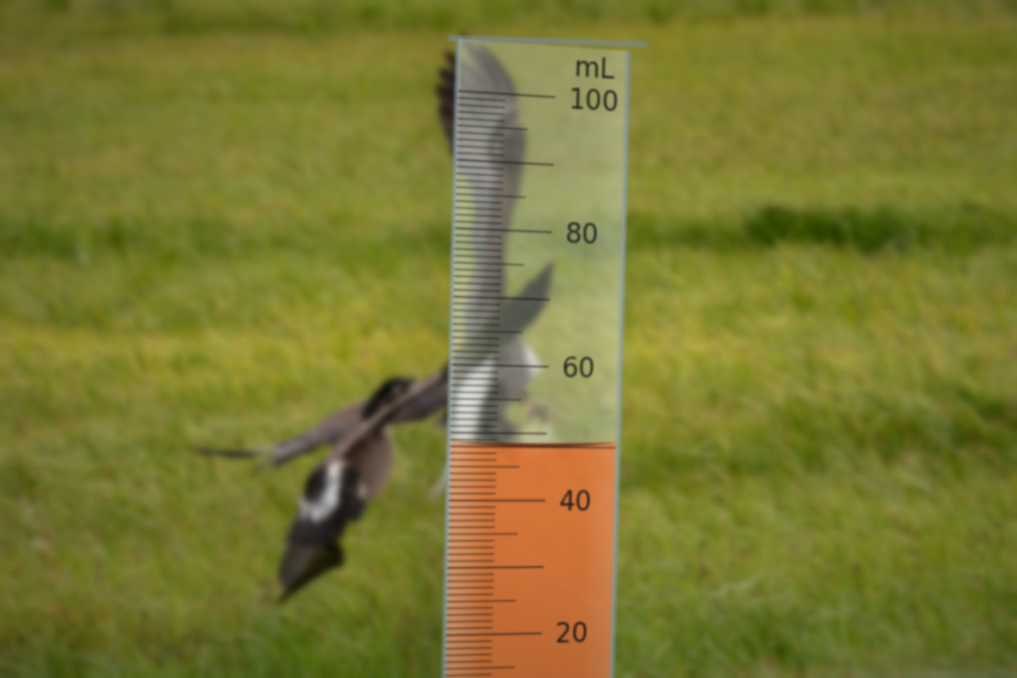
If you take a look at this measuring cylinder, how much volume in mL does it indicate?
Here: 48 mL
